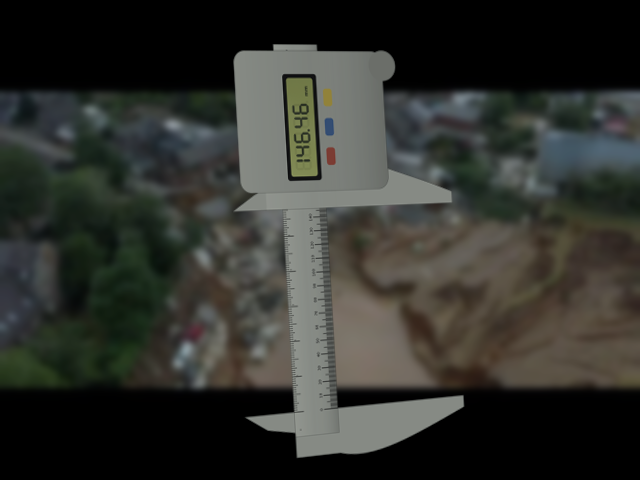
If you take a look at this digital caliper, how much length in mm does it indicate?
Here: 146.46 mm
